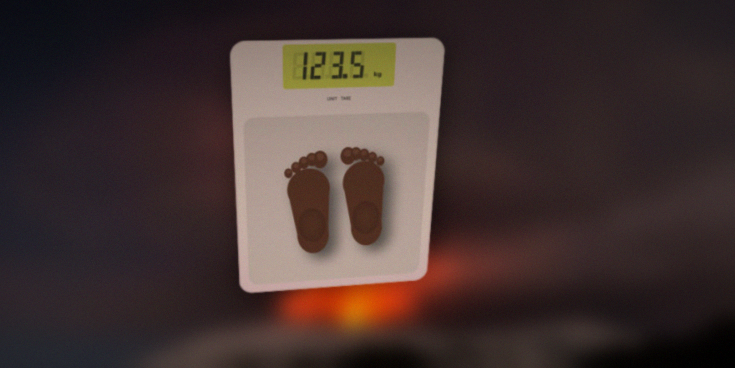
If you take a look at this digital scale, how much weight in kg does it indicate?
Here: 123.5 kg
